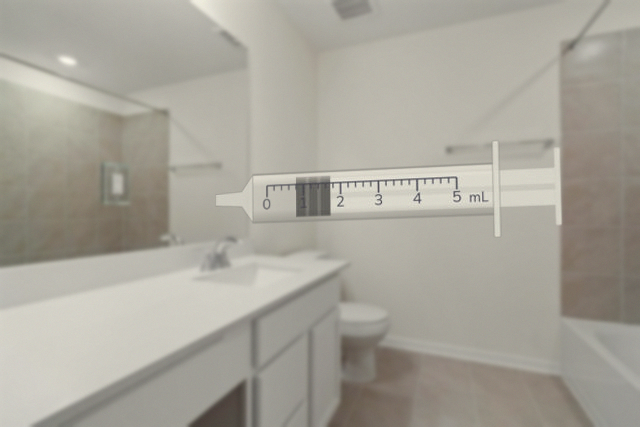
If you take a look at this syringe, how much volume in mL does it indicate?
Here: 0.8 mL
